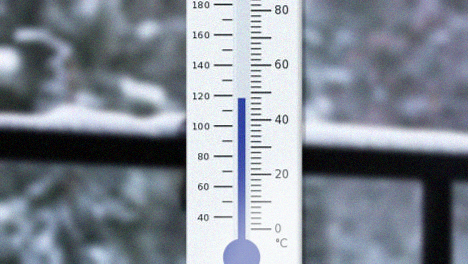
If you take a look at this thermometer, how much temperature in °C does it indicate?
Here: 48 °C
